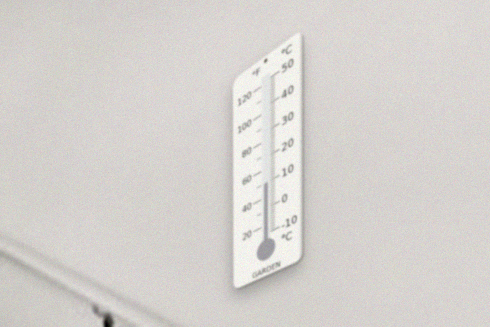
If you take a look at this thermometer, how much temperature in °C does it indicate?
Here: 10 °C
